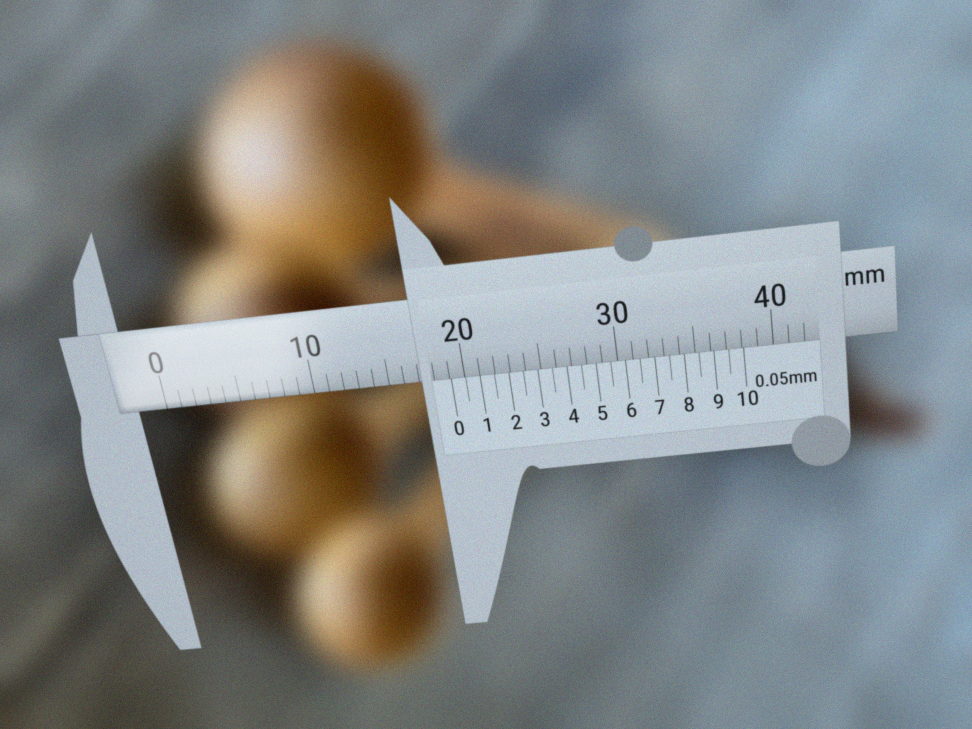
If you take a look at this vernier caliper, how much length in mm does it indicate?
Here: 19.1 mm
